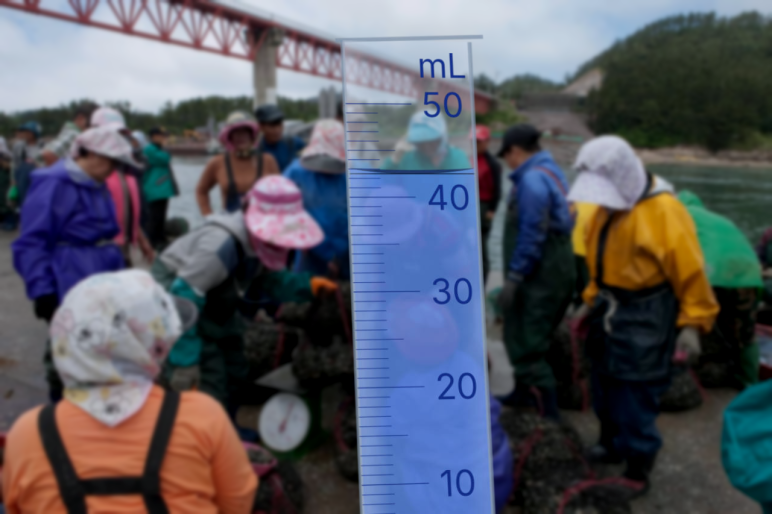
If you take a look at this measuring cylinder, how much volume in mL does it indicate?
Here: 42.5 mL
